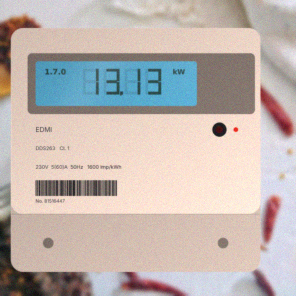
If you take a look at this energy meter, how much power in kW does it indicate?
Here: 13.13 kW
